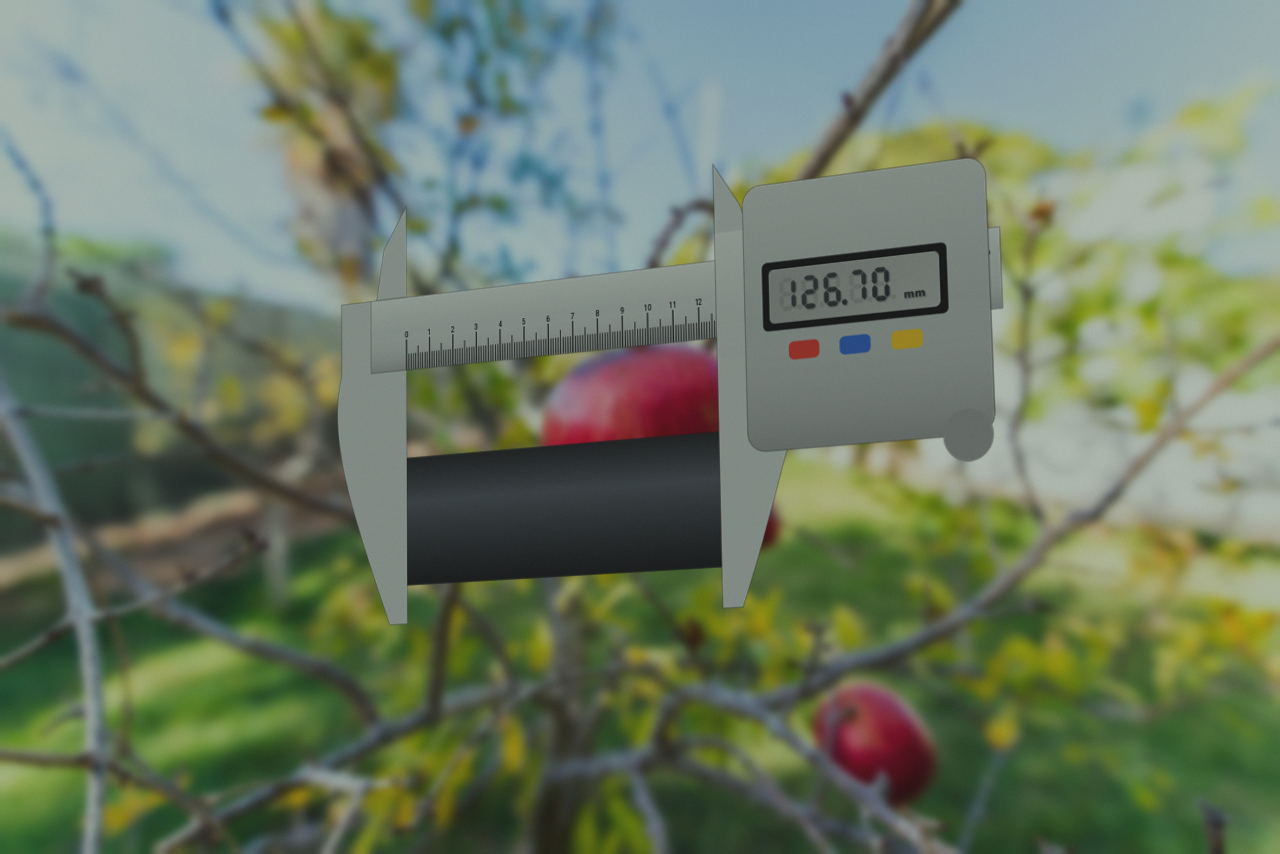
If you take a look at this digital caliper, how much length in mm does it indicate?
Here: 126.70 mm
